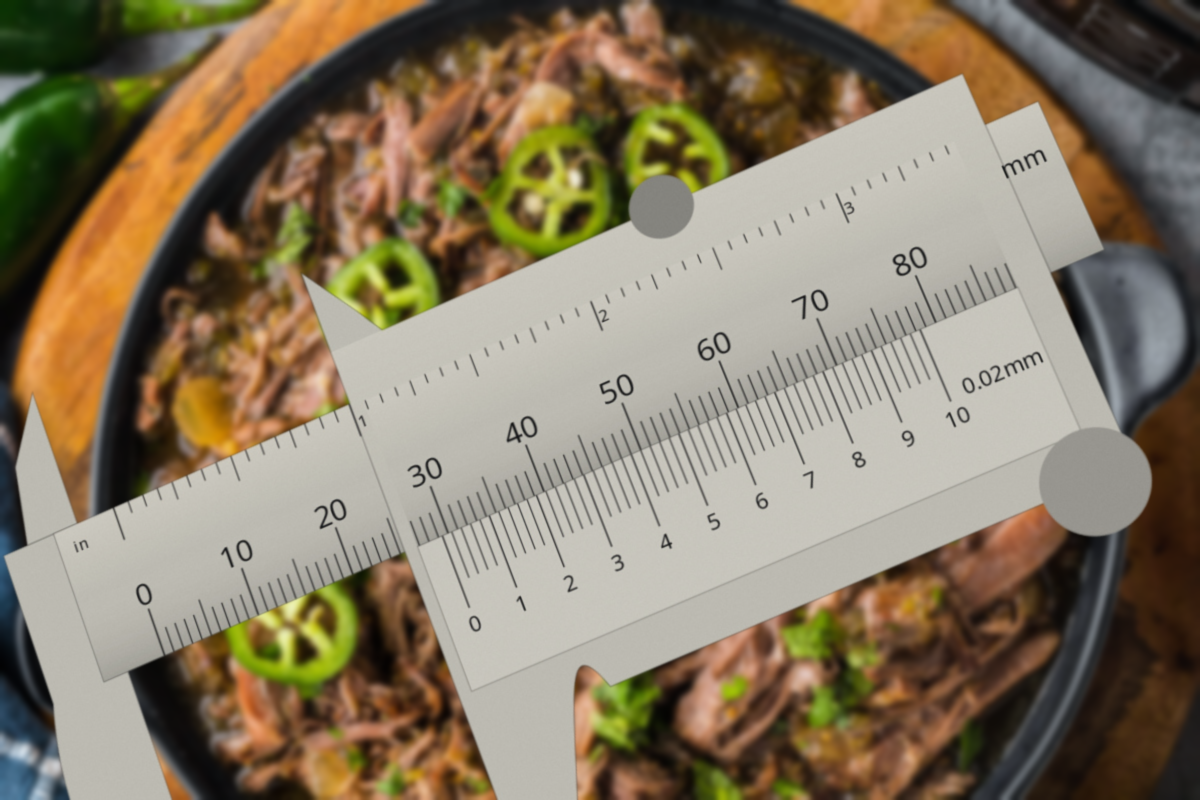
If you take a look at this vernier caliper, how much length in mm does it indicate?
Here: 29.4 mm
